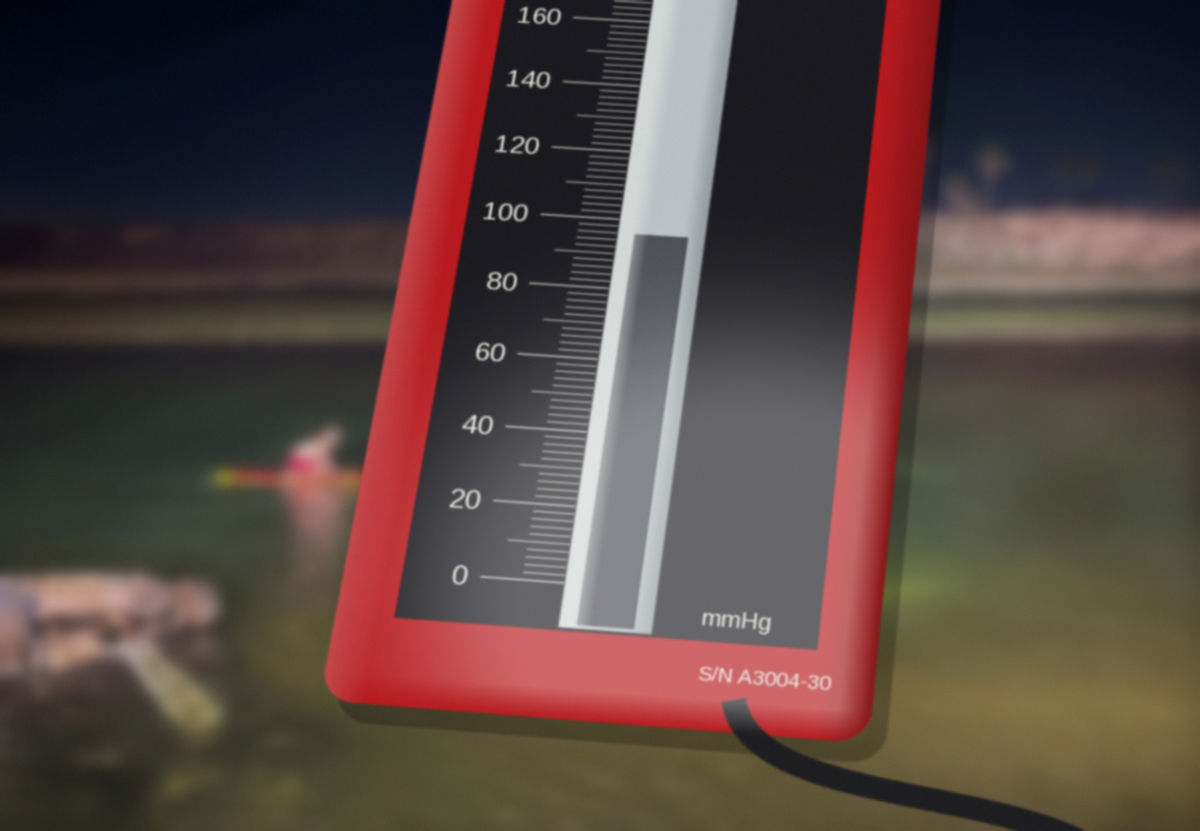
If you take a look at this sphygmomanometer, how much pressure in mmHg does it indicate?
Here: 96 mmHg
